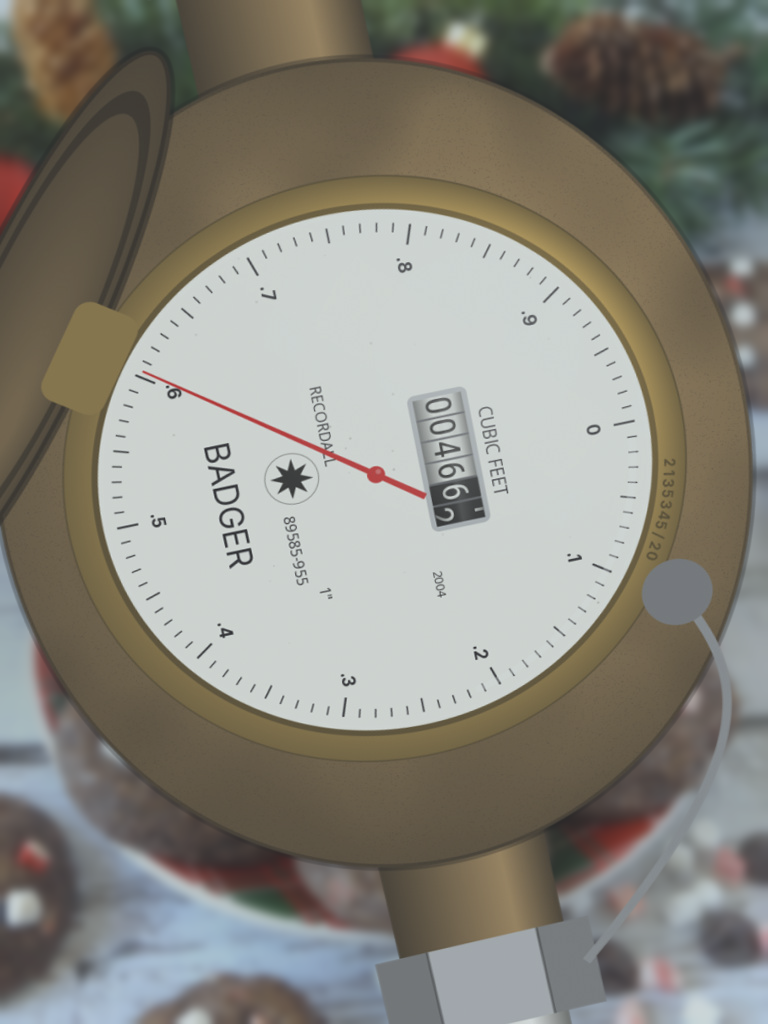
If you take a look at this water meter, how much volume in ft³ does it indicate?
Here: 4661.60 ft³
